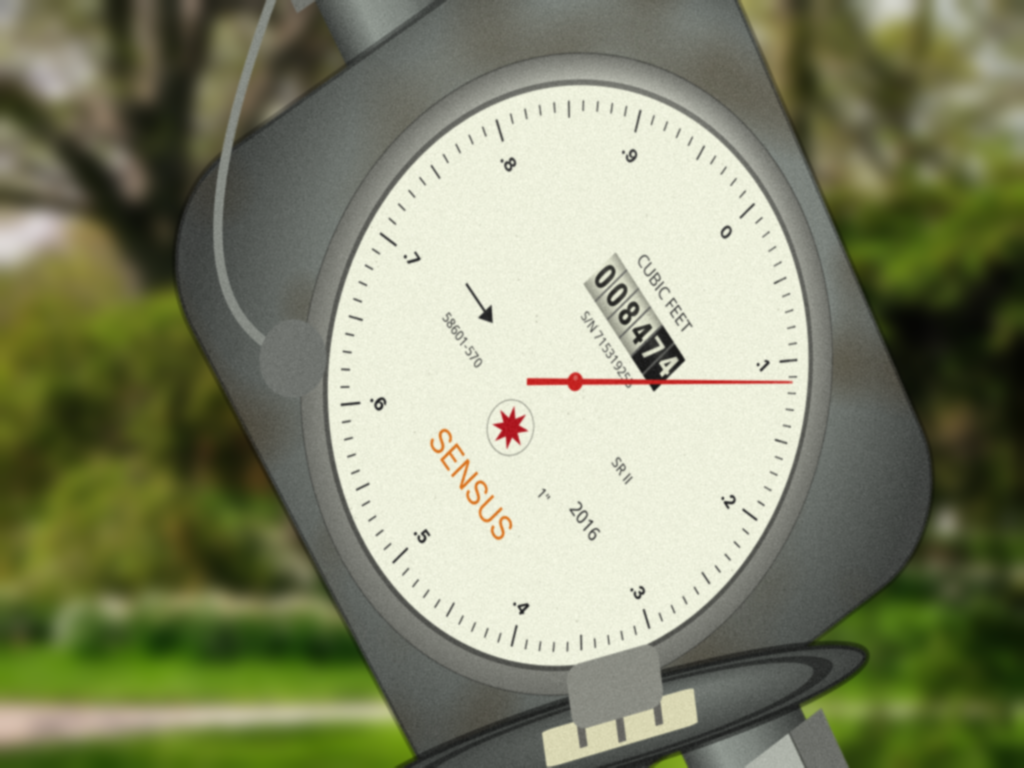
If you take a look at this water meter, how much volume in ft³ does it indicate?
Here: 8474.11 ft³
